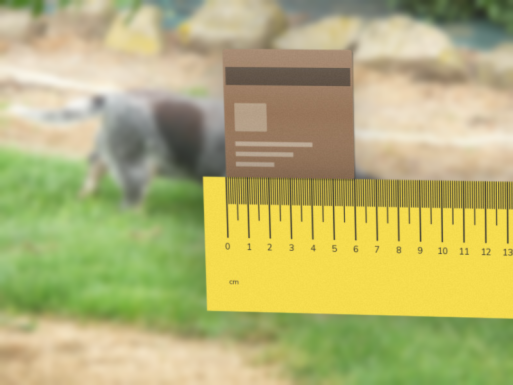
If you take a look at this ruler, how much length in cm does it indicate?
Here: 6 cm
